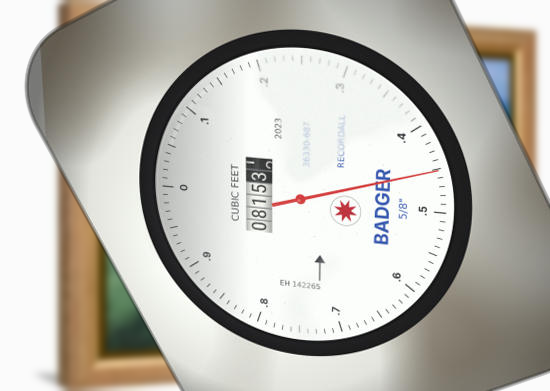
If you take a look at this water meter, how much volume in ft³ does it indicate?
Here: 81531.45 ft³
